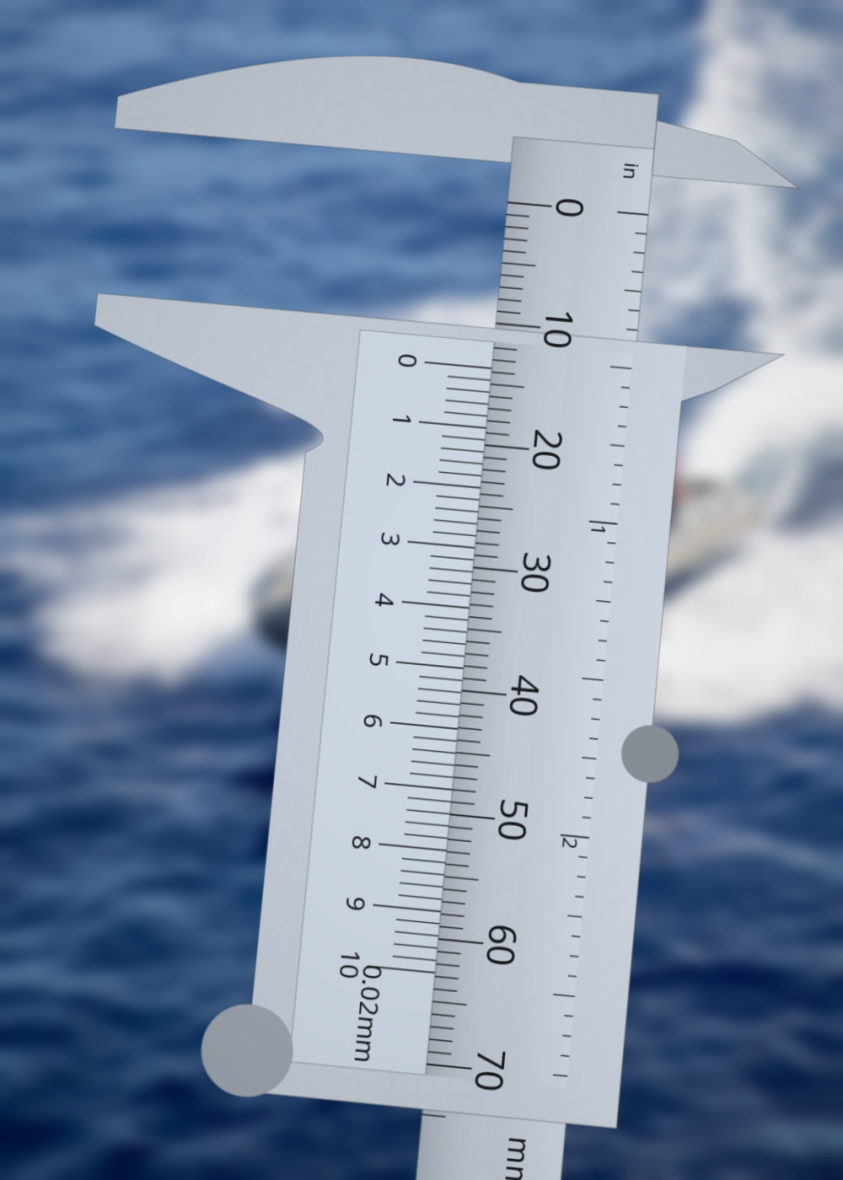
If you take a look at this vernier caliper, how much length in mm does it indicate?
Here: 13.7 mm
